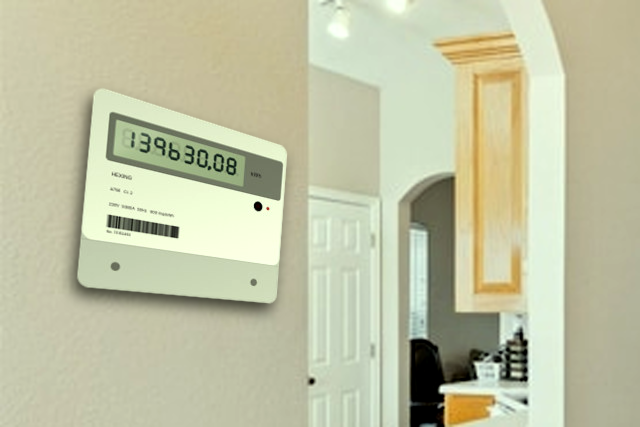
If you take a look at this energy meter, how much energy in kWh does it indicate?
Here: 139630.08 kWh
